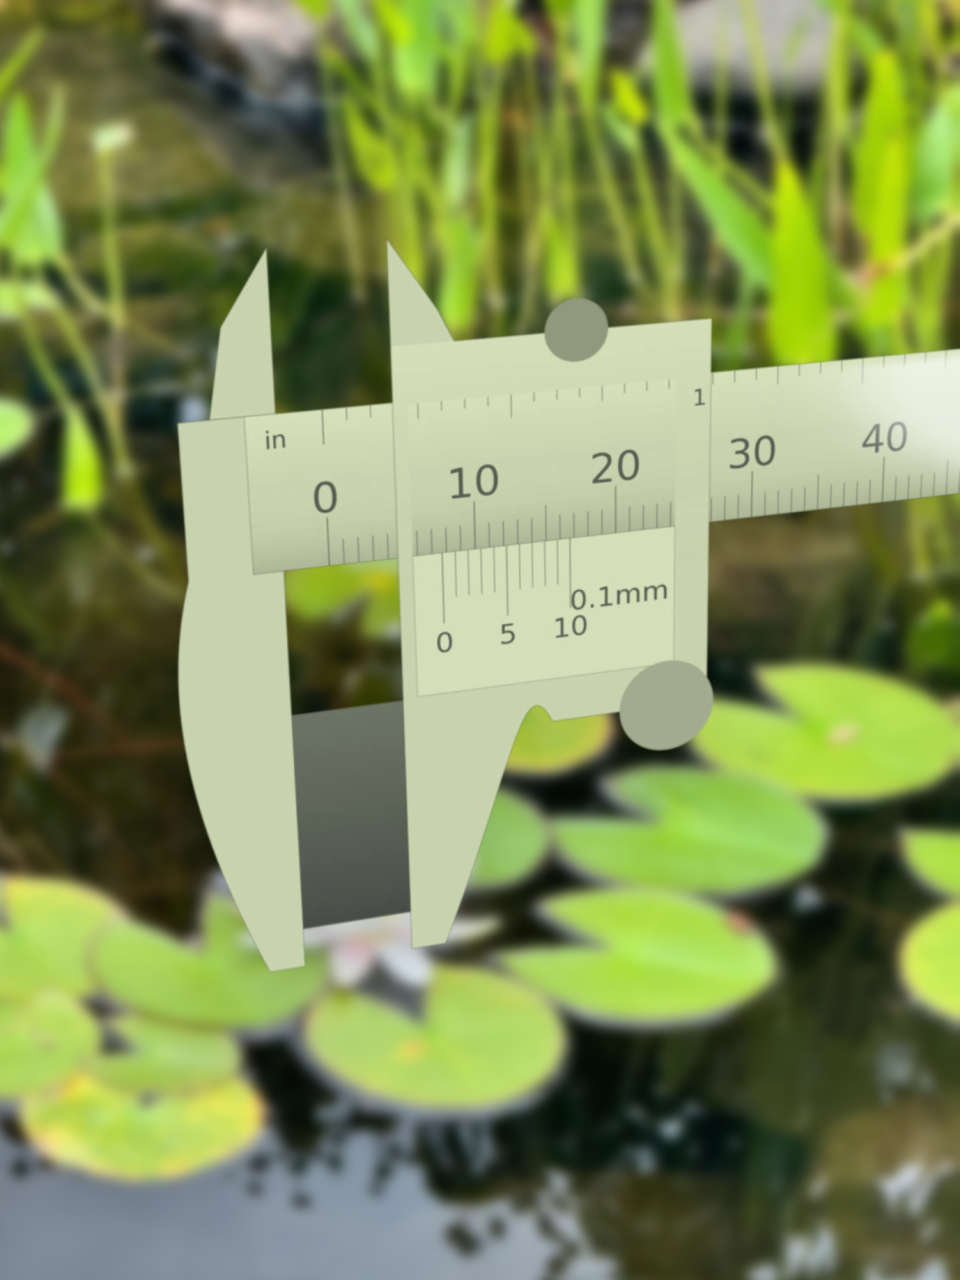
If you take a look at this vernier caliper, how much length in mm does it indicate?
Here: 7.7 mm
